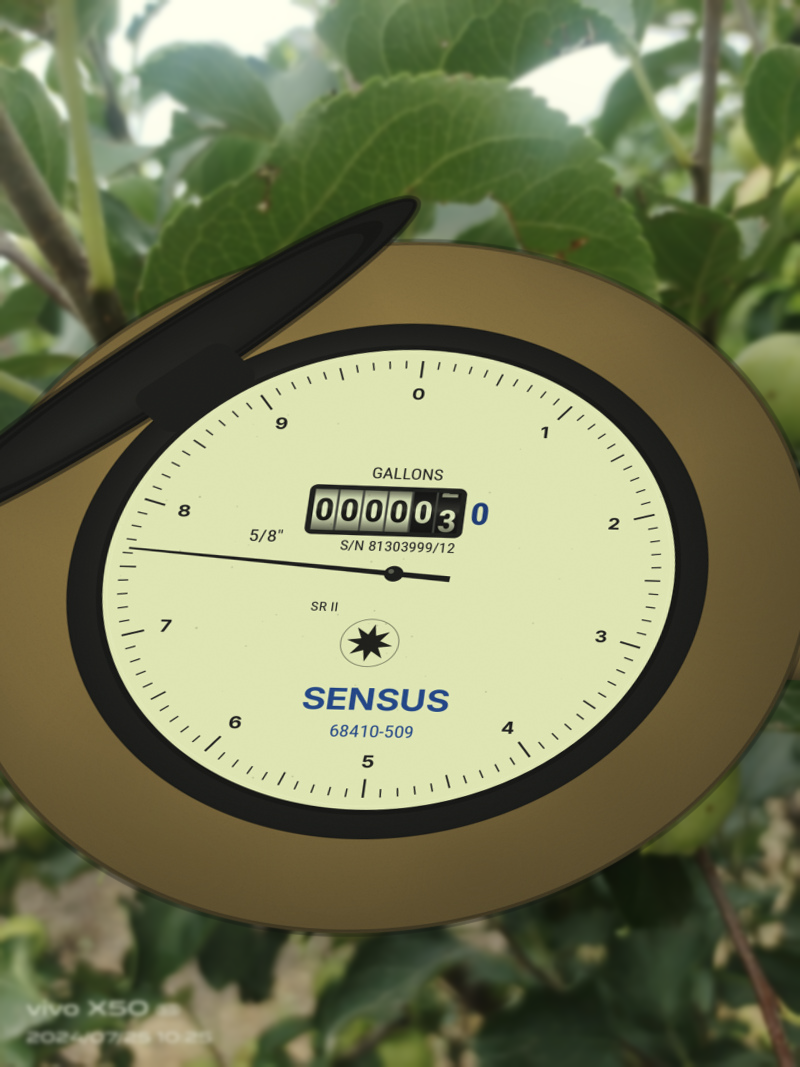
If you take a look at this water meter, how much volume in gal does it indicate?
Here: 27.6 gal
